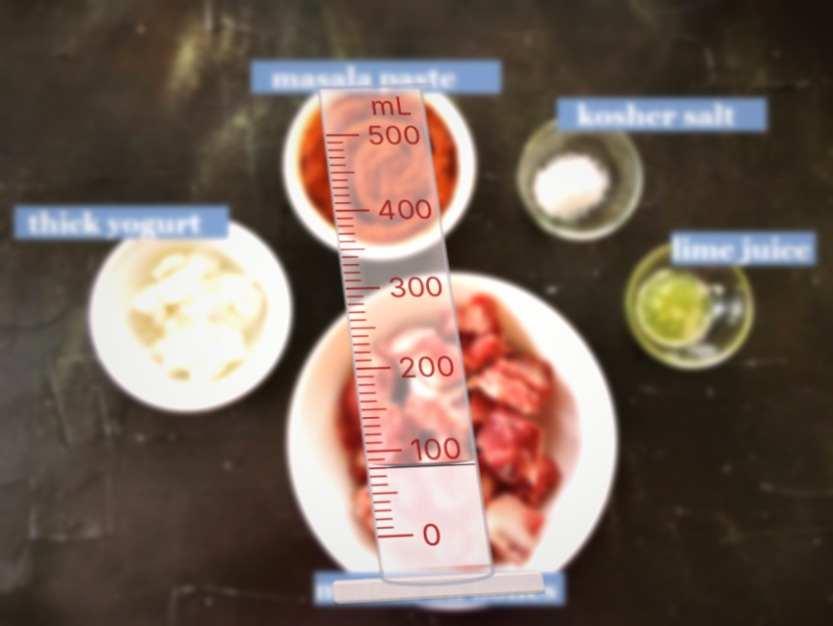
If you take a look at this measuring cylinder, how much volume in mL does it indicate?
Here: 80 mL
